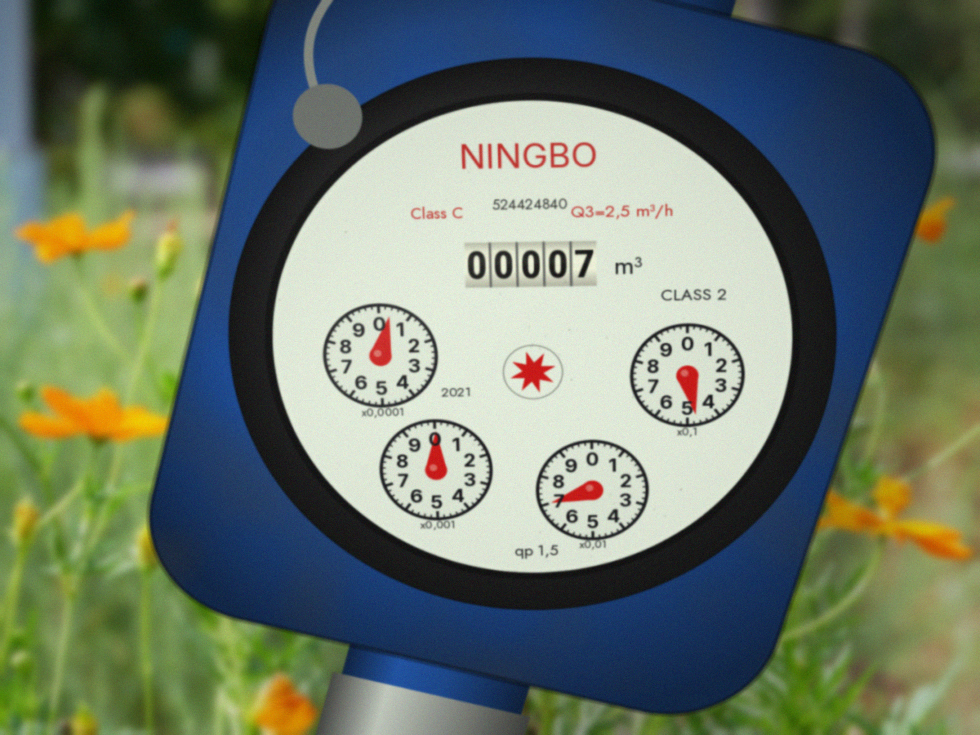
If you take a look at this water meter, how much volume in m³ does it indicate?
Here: 7.4700 m³
